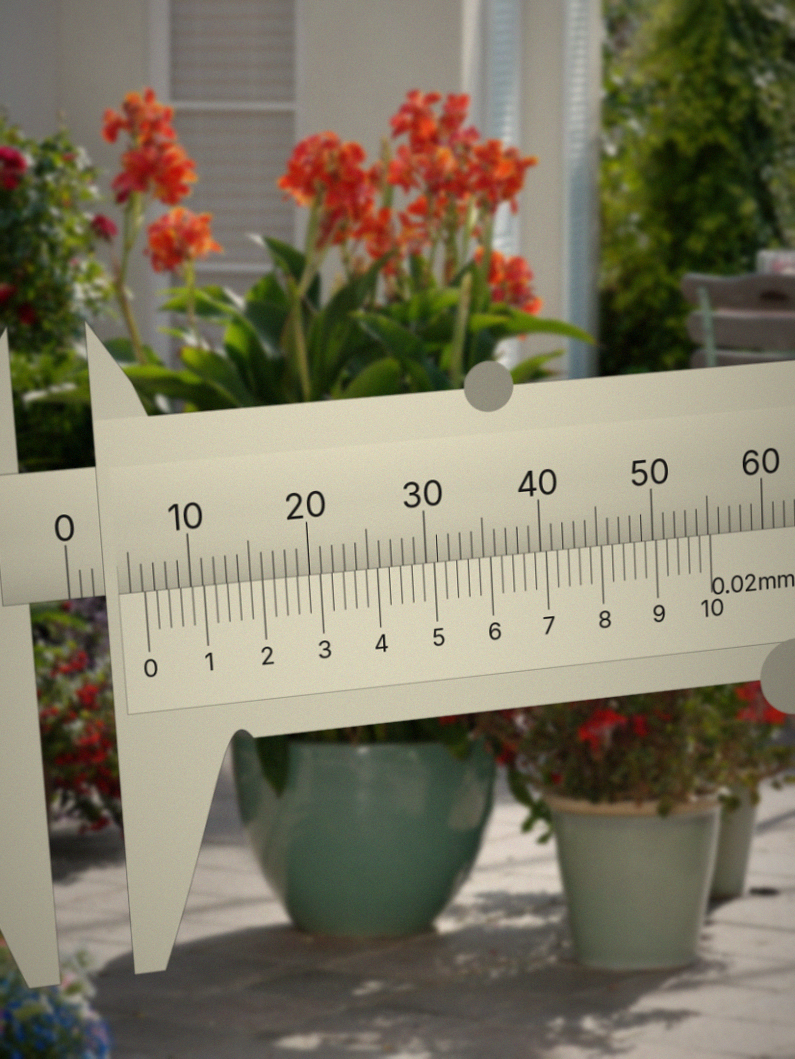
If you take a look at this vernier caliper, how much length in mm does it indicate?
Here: 6.2 mm
